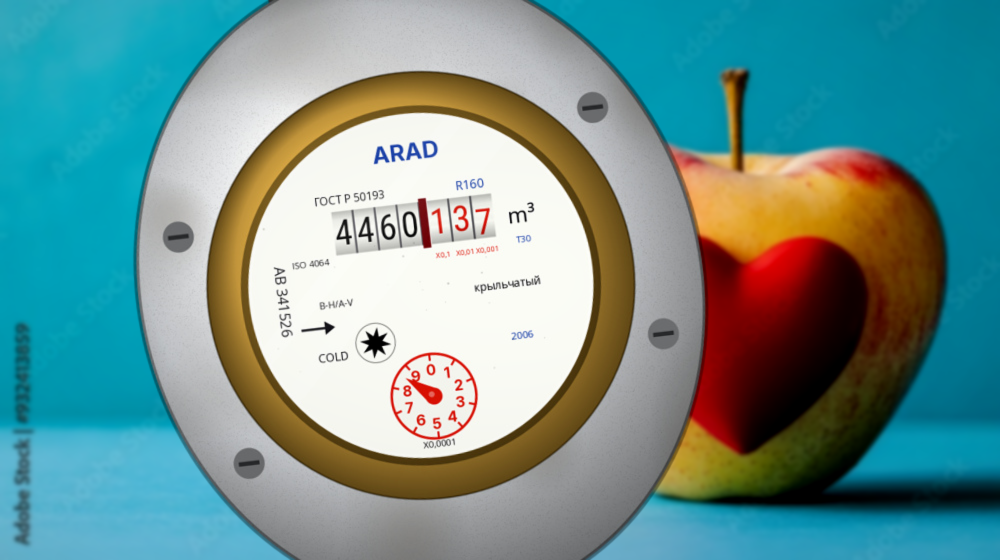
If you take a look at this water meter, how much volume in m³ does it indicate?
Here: 4460.1368 m³
